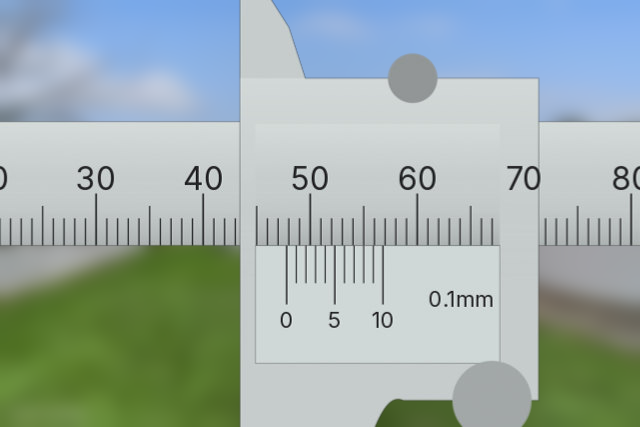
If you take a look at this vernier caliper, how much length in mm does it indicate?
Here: 47.8 mm
